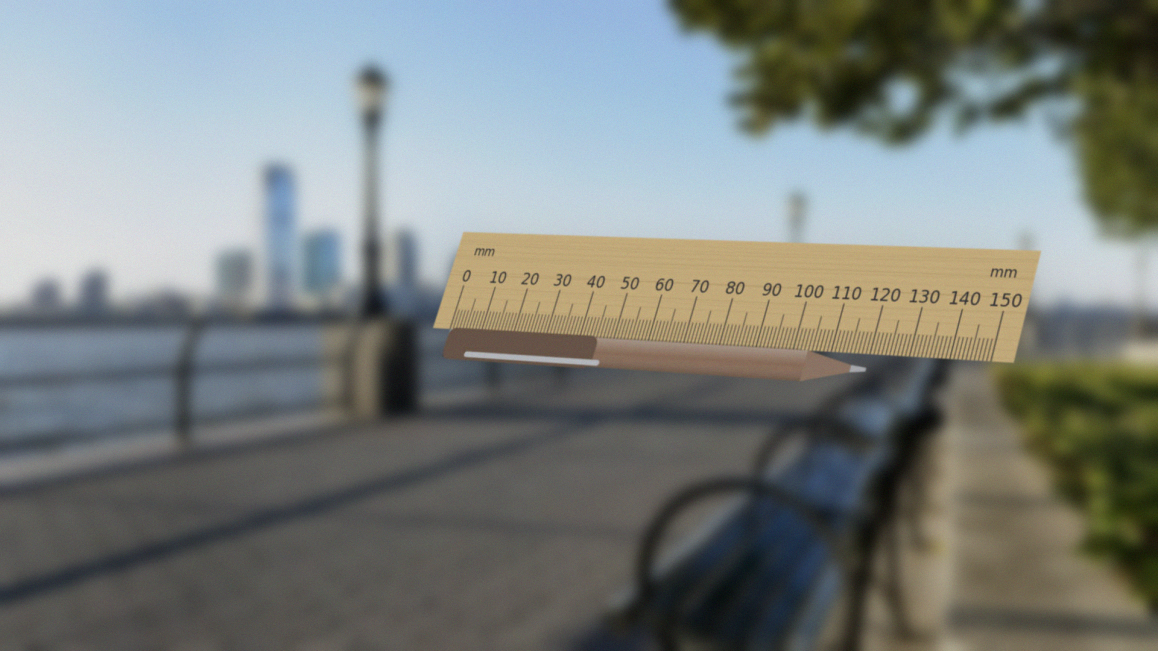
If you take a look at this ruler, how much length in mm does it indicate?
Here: 120 mm
